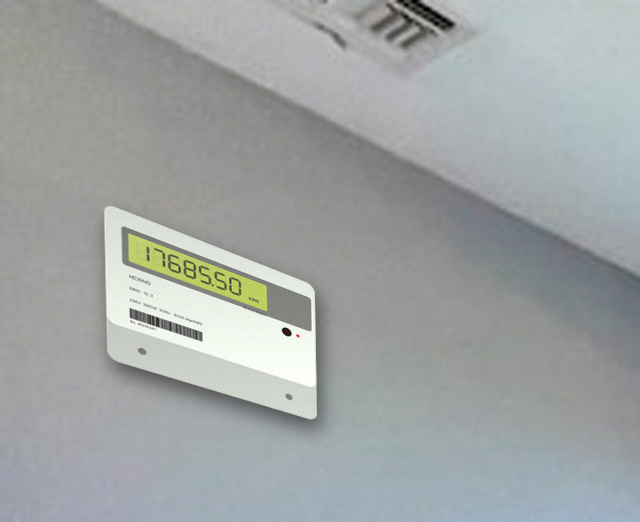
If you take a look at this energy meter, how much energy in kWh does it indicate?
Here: 17685.50 kWh
